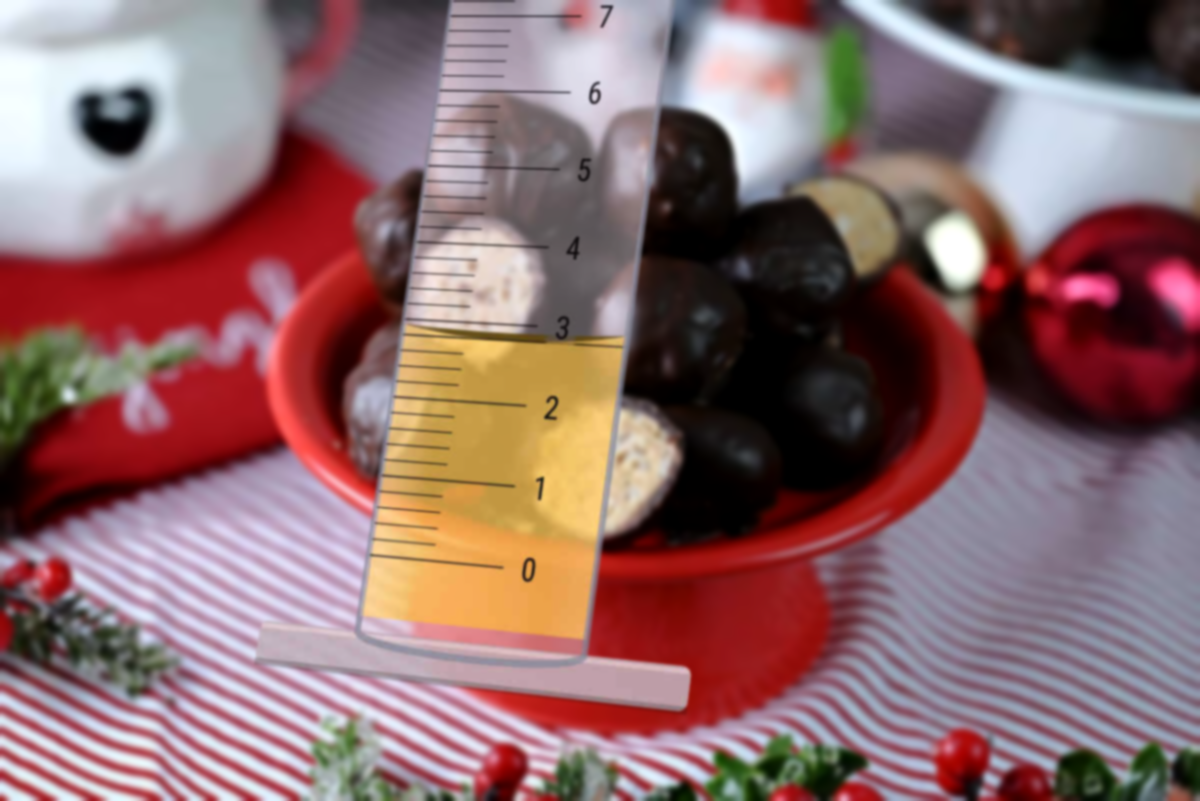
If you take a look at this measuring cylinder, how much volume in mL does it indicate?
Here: 2.8 mL
